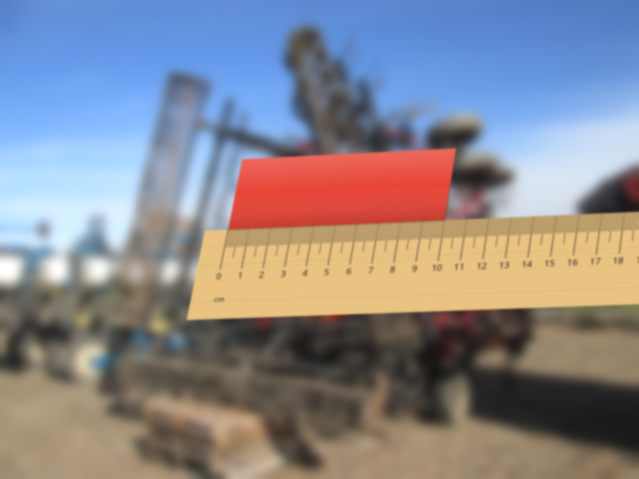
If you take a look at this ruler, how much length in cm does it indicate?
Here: 10 cm
